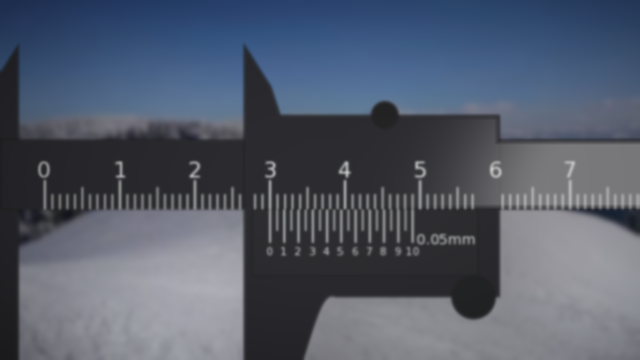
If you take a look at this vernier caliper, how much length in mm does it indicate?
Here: 30.0 mm
